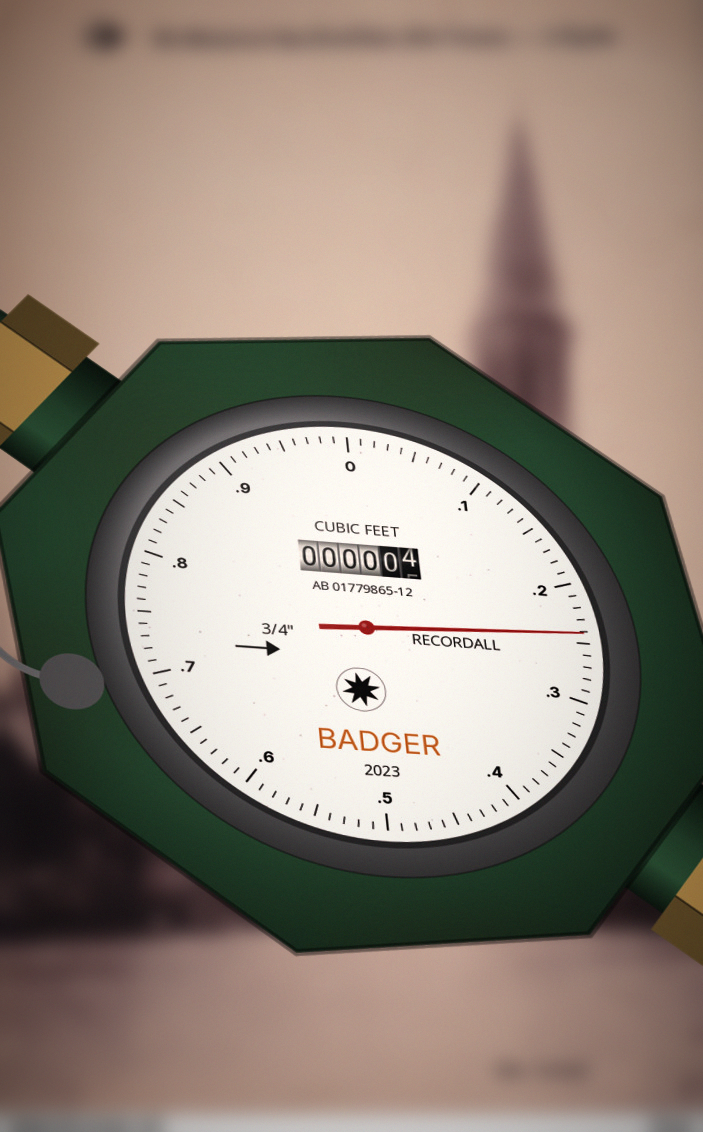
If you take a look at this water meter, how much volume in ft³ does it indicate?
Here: 4.24 ft³
